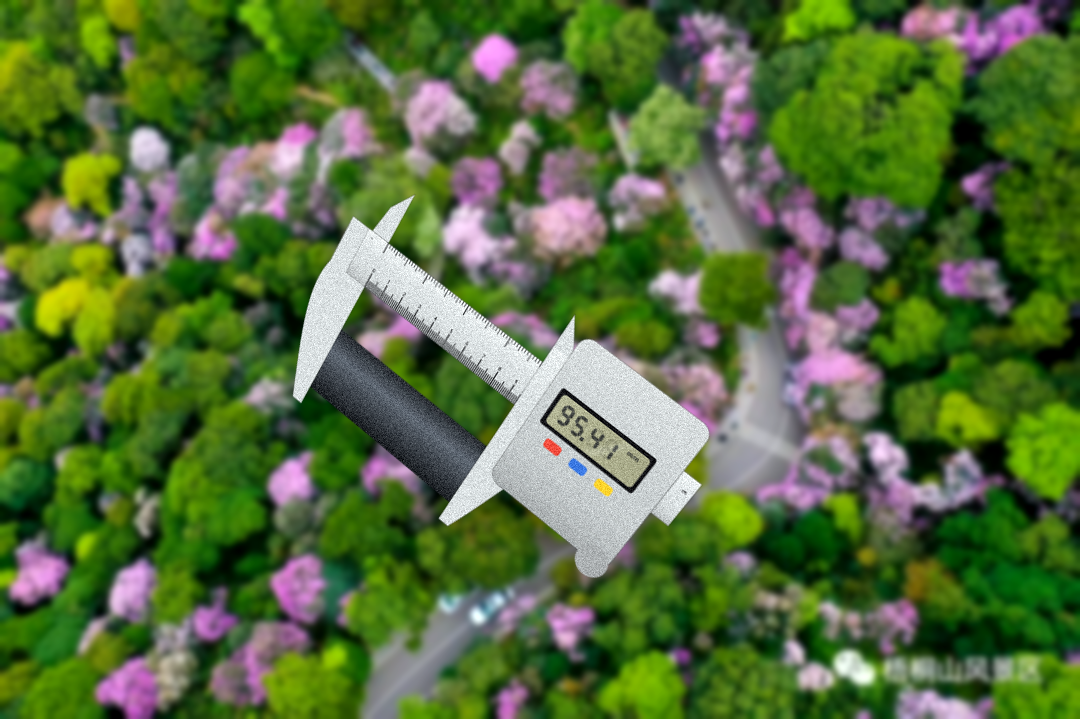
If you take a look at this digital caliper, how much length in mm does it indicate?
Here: 95.41 mm
